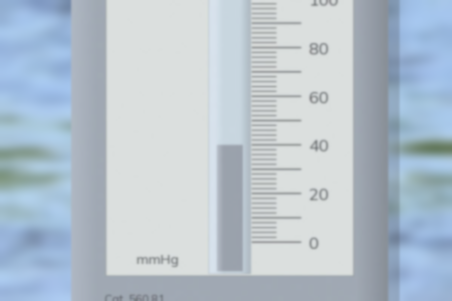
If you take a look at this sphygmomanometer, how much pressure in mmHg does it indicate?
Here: 40 mmHg
